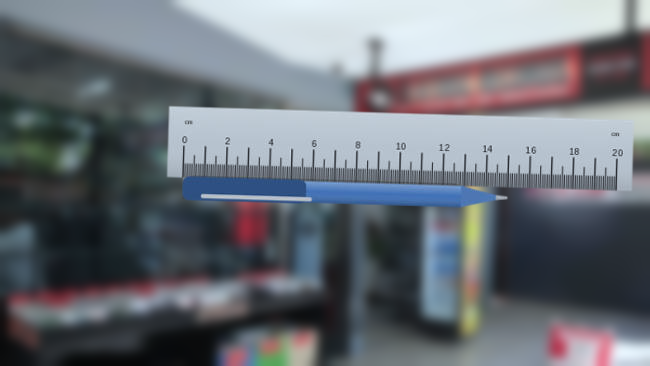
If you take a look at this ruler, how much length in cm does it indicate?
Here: 15 cm
